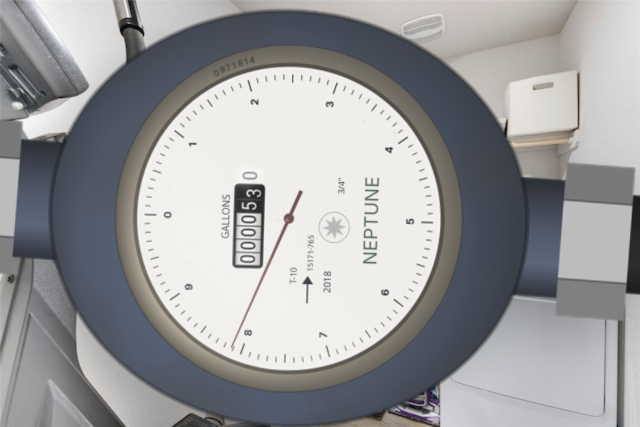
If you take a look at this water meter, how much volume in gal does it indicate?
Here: 528.1 gal
